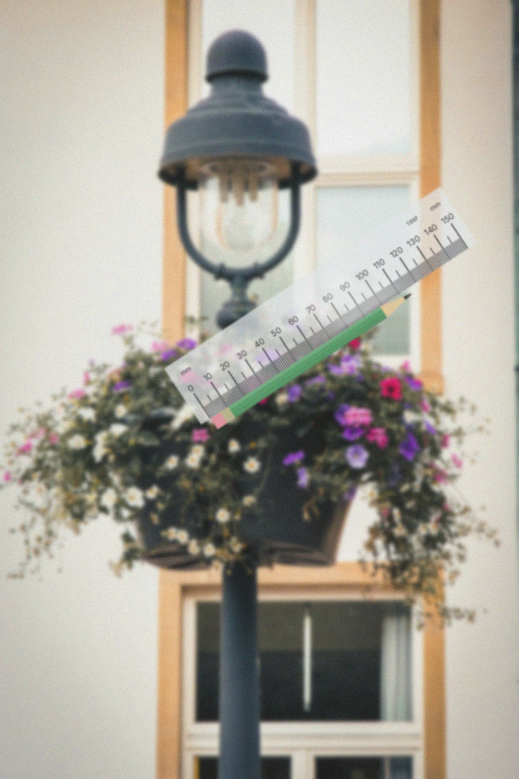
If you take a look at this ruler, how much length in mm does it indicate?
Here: 115 mm
